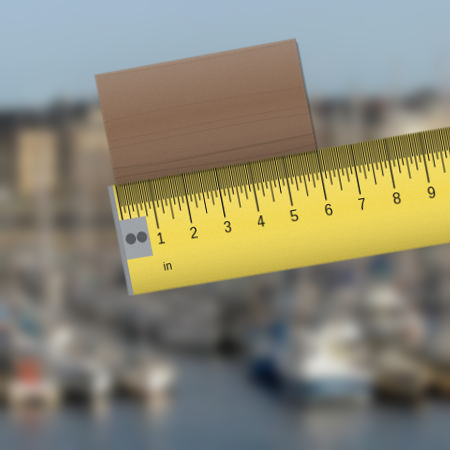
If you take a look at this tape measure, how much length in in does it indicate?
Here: 6 in
